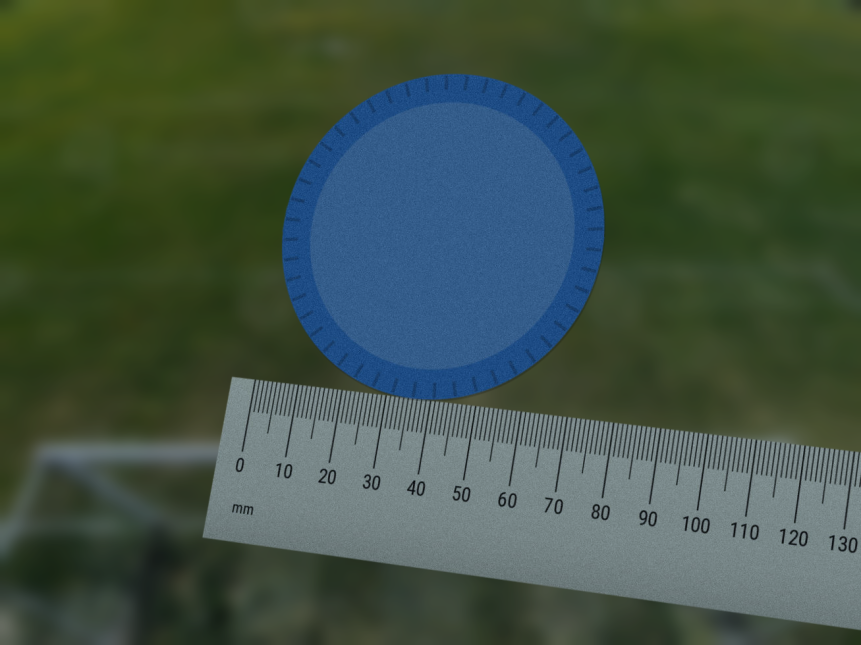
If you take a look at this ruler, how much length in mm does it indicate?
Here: 72 mm
